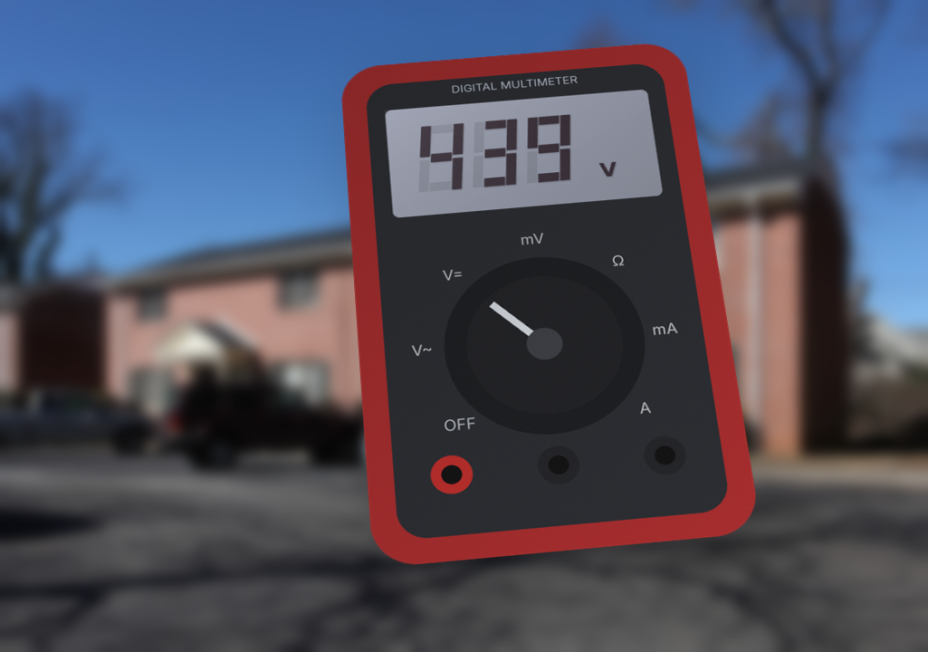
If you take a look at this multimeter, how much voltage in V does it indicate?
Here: 439 V
